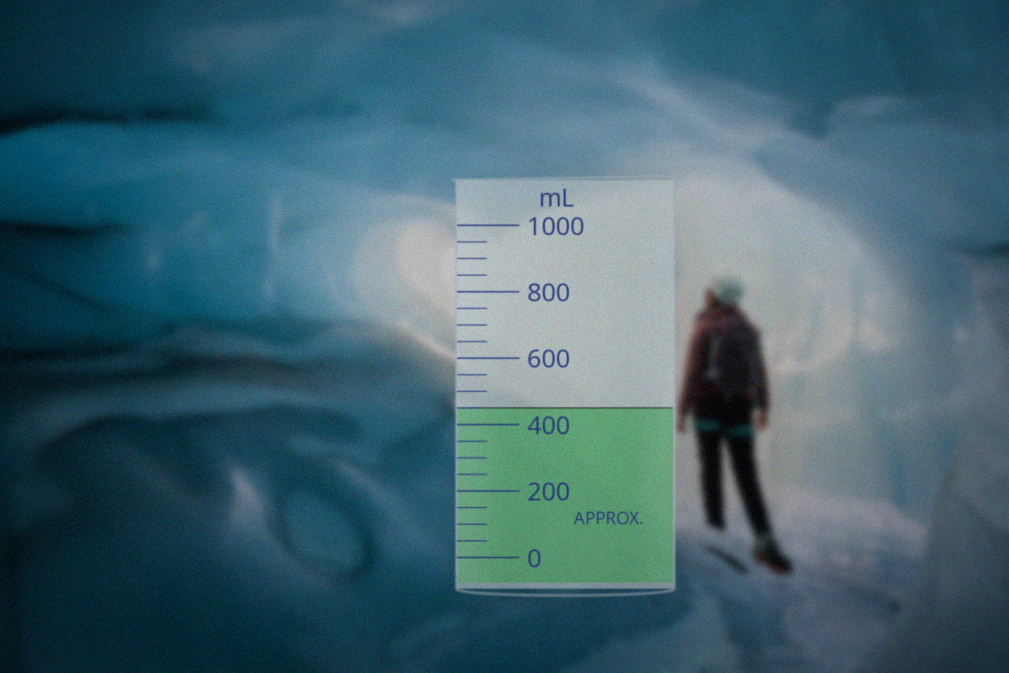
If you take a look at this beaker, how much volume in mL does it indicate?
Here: 450 mL
